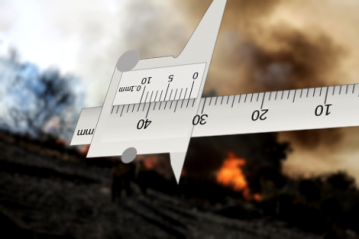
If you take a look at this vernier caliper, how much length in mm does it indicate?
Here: 33.0 mm
